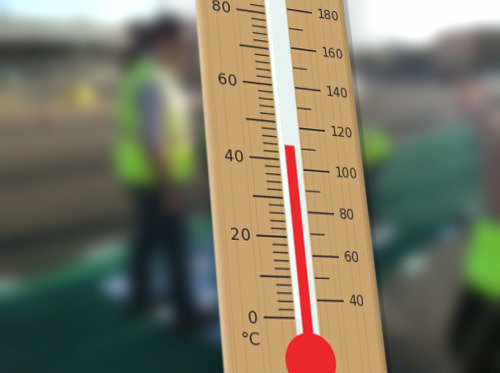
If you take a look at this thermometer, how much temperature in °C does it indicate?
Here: 44 °C
